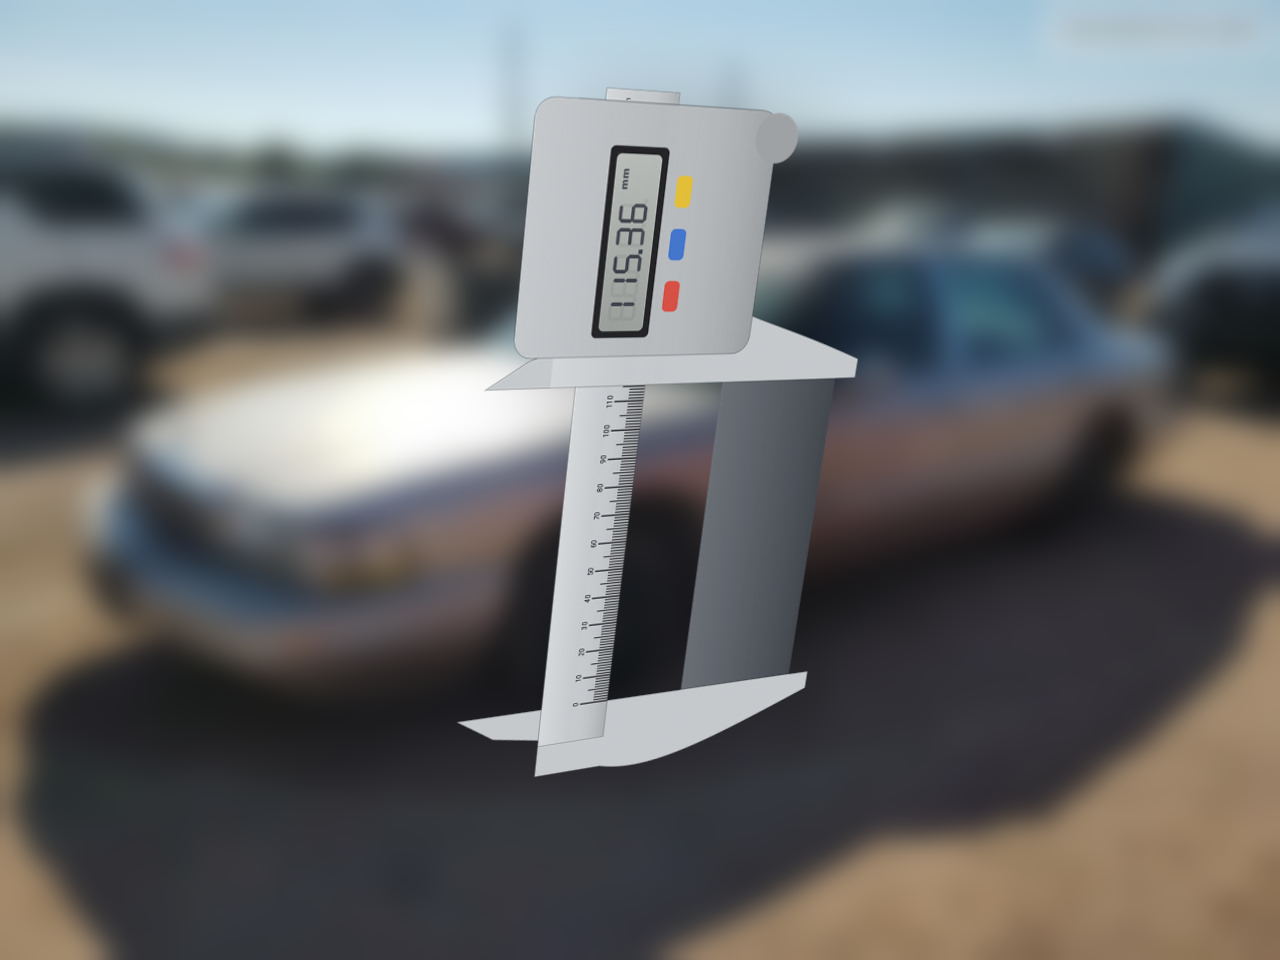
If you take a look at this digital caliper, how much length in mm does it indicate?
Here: 115.36 mm
